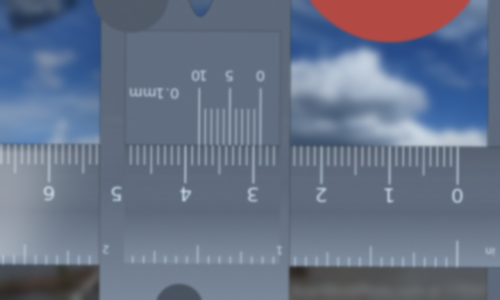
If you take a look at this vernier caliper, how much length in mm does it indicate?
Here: 29.0 mm
